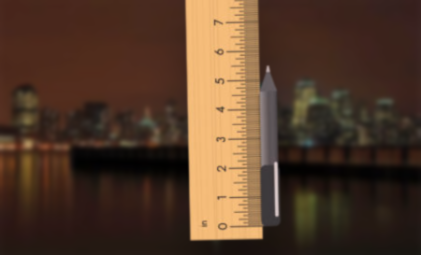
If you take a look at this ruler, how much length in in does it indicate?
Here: 5.5 in
